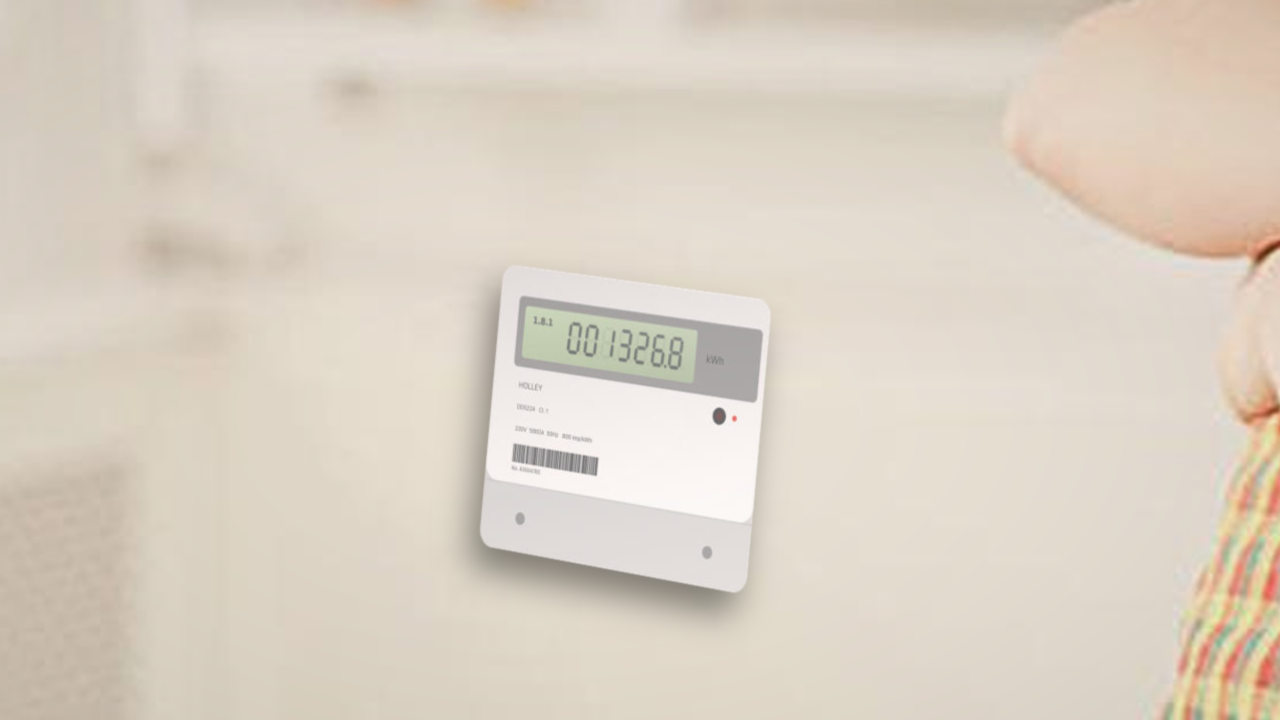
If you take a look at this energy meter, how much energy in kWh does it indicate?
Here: 1326.8 kWh
